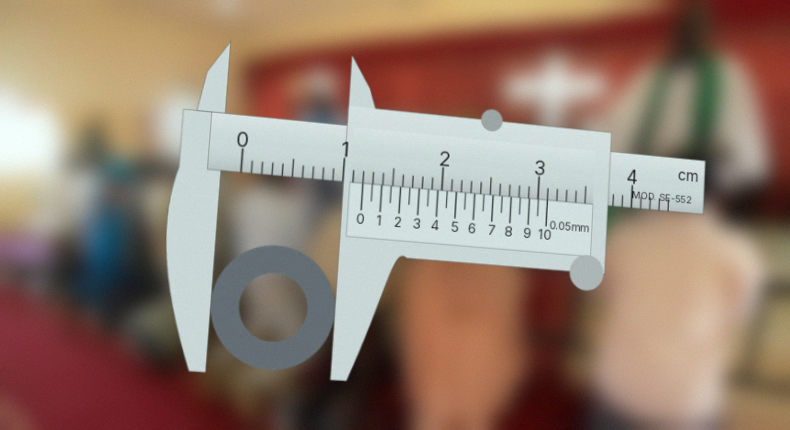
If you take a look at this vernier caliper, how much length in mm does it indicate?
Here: 12.0 mm
